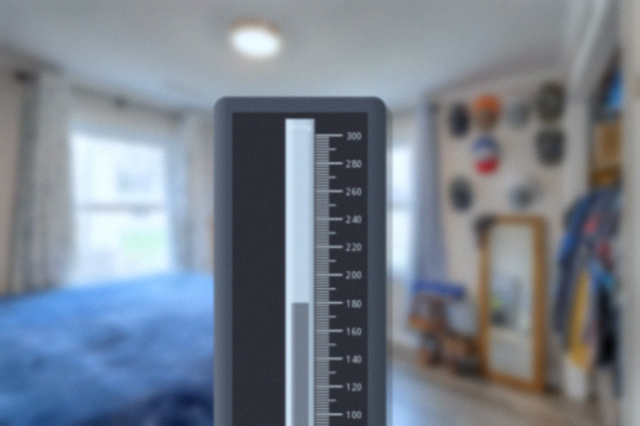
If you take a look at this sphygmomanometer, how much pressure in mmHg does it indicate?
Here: 180 mmHg
